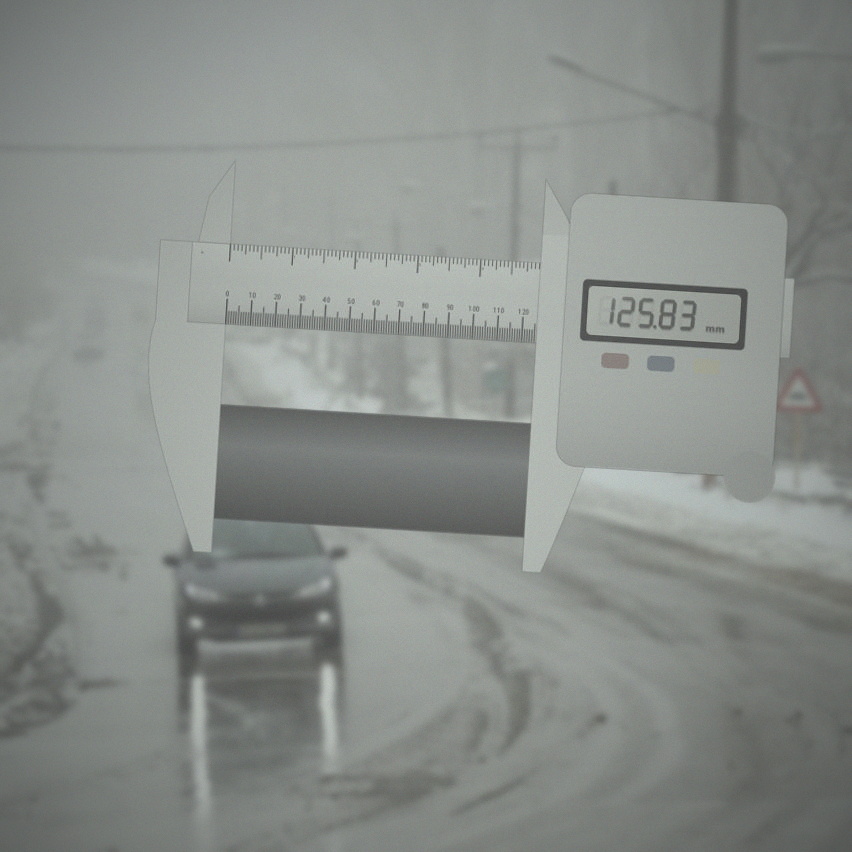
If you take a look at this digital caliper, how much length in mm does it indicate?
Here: 125.83 mm
